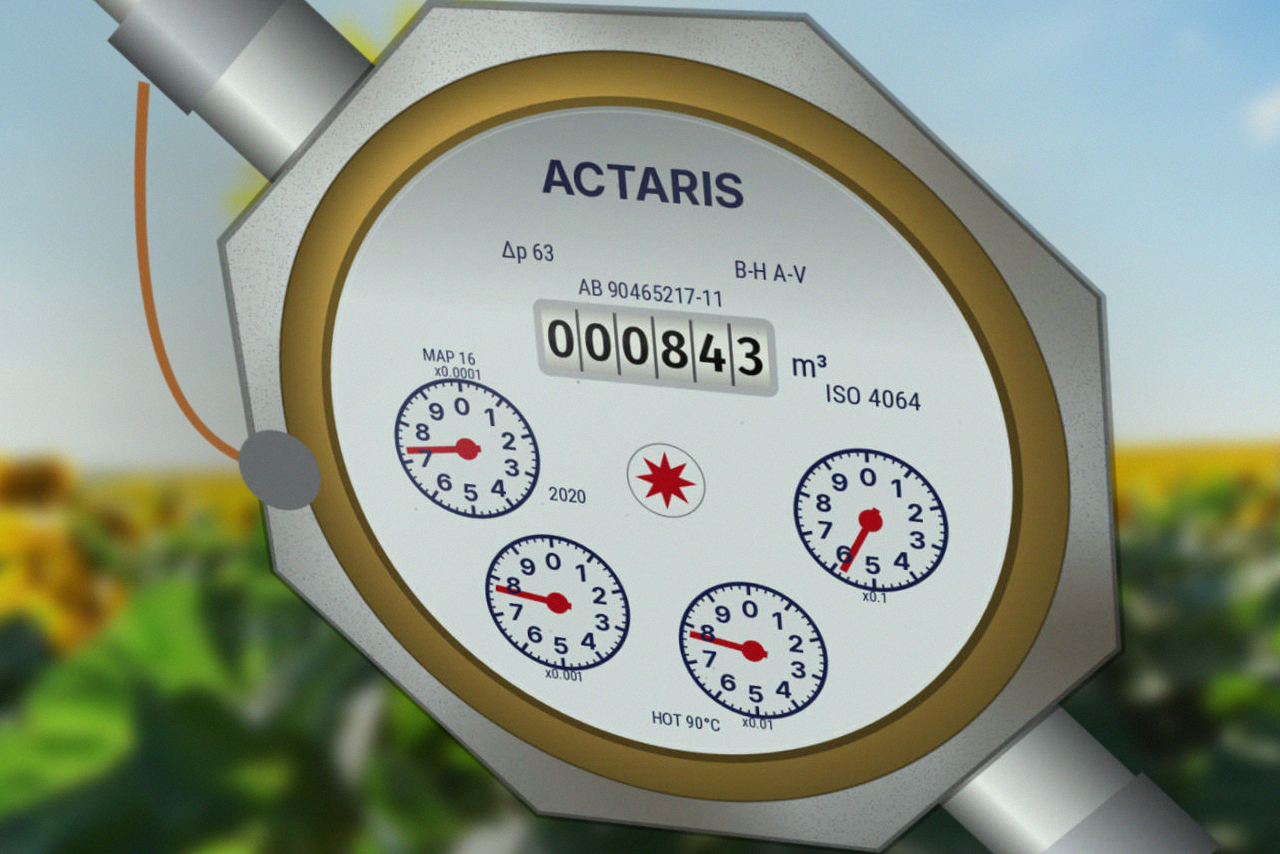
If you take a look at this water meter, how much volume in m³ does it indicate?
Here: 843.5777 m³
